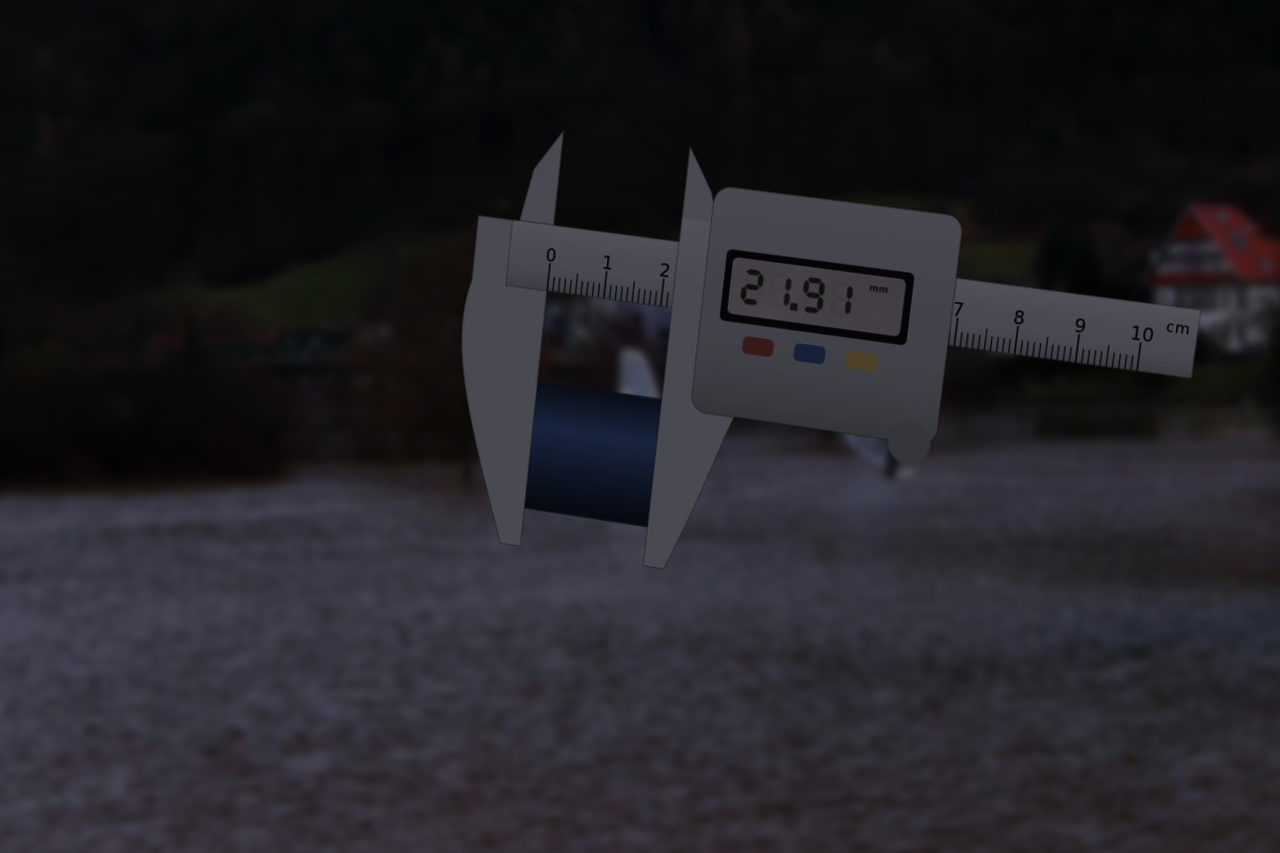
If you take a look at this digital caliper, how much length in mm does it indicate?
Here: 21.91 mm
